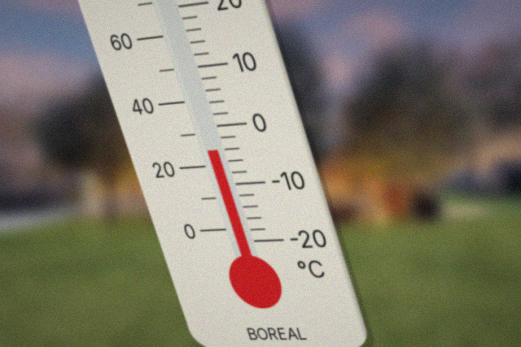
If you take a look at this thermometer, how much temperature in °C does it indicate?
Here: -4 °C
